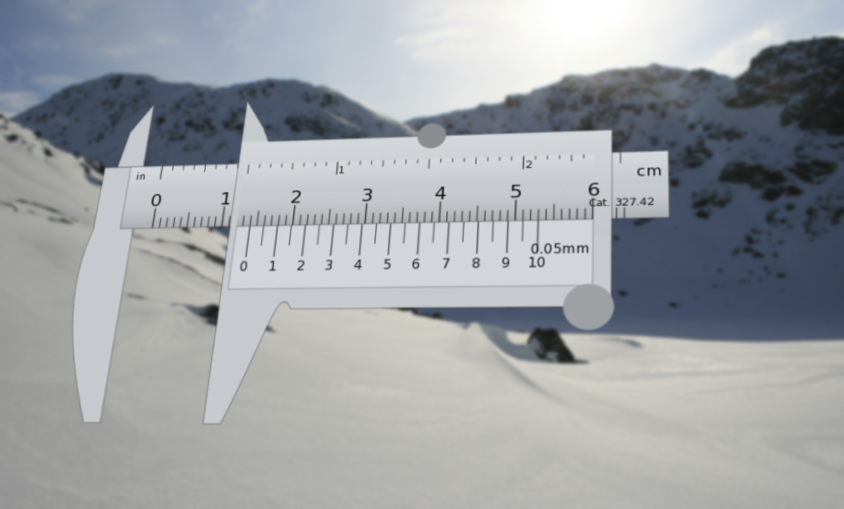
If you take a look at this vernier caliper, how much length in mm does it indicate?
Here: 14.0 mm
